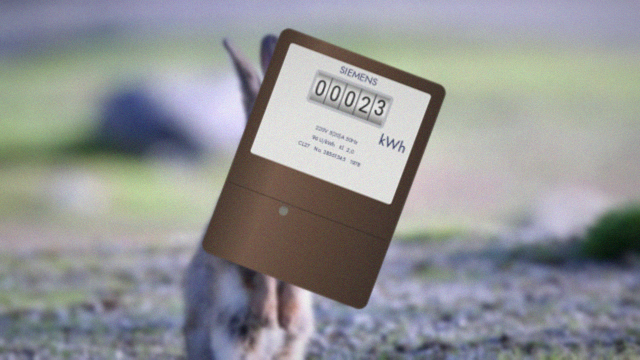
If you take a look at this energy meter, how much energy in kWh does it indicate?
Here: 23 kWh
